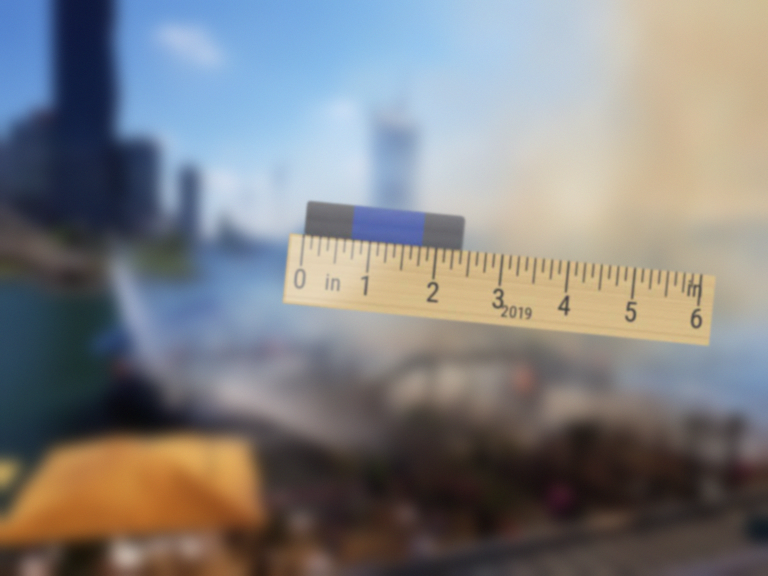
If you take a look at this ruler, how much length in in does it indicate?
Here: 2.375 in
